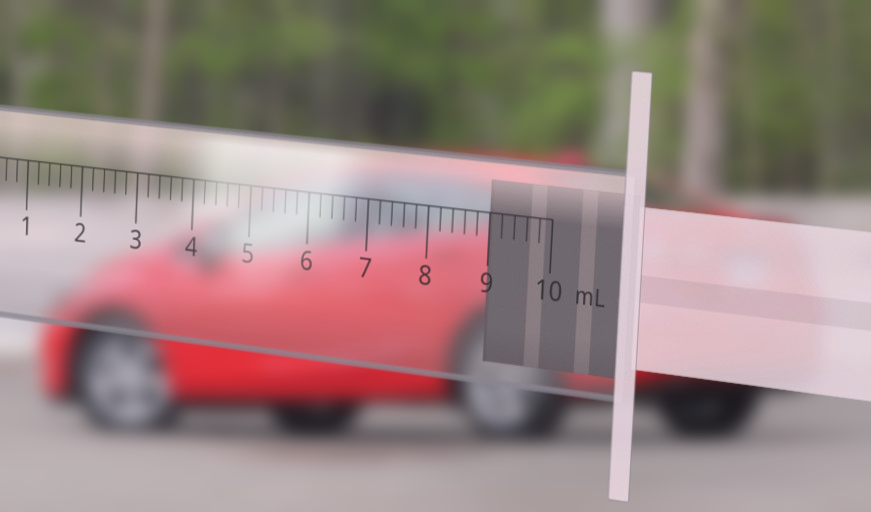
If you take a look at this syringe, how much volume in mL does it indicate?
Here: 9 mL
